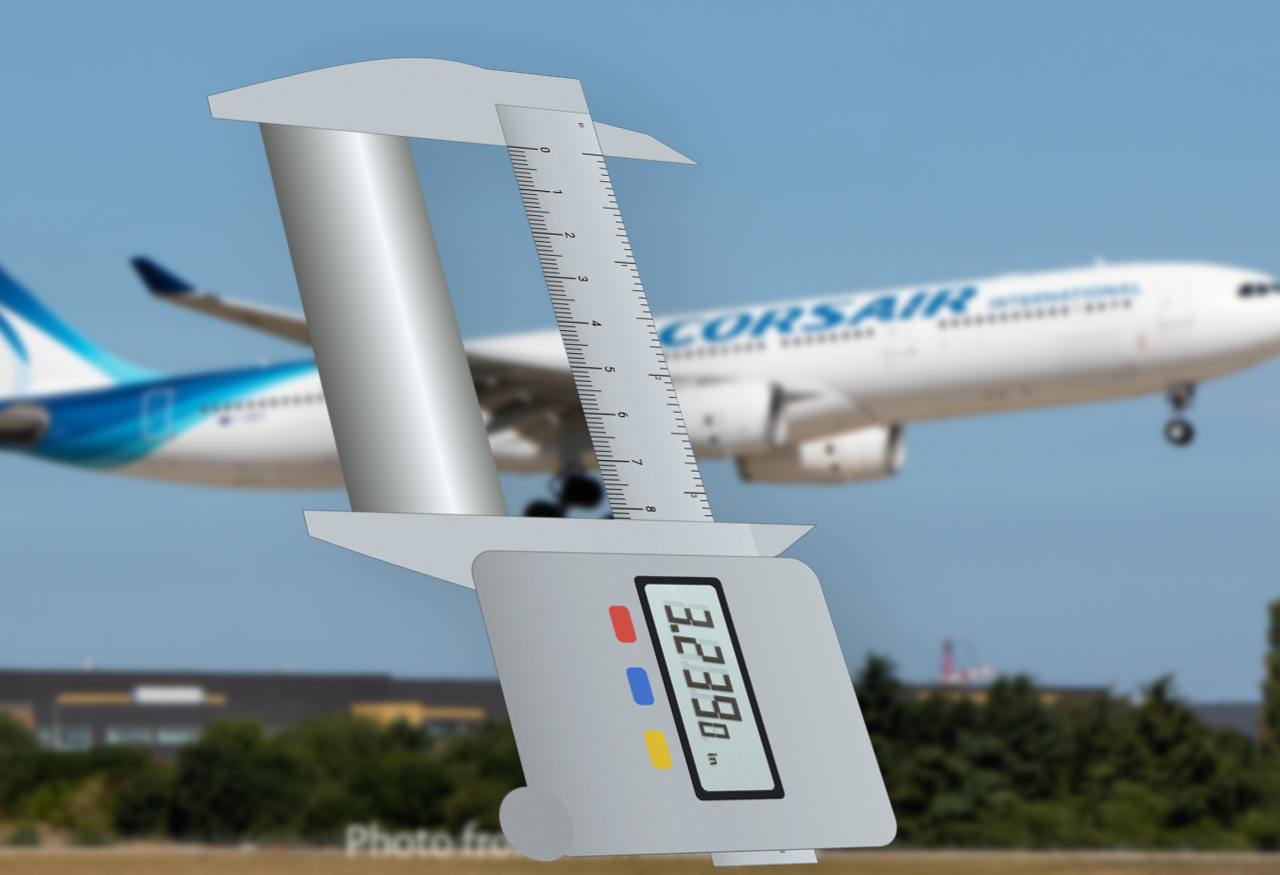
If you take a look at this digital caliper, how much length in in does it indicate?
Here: 3.2390 in
